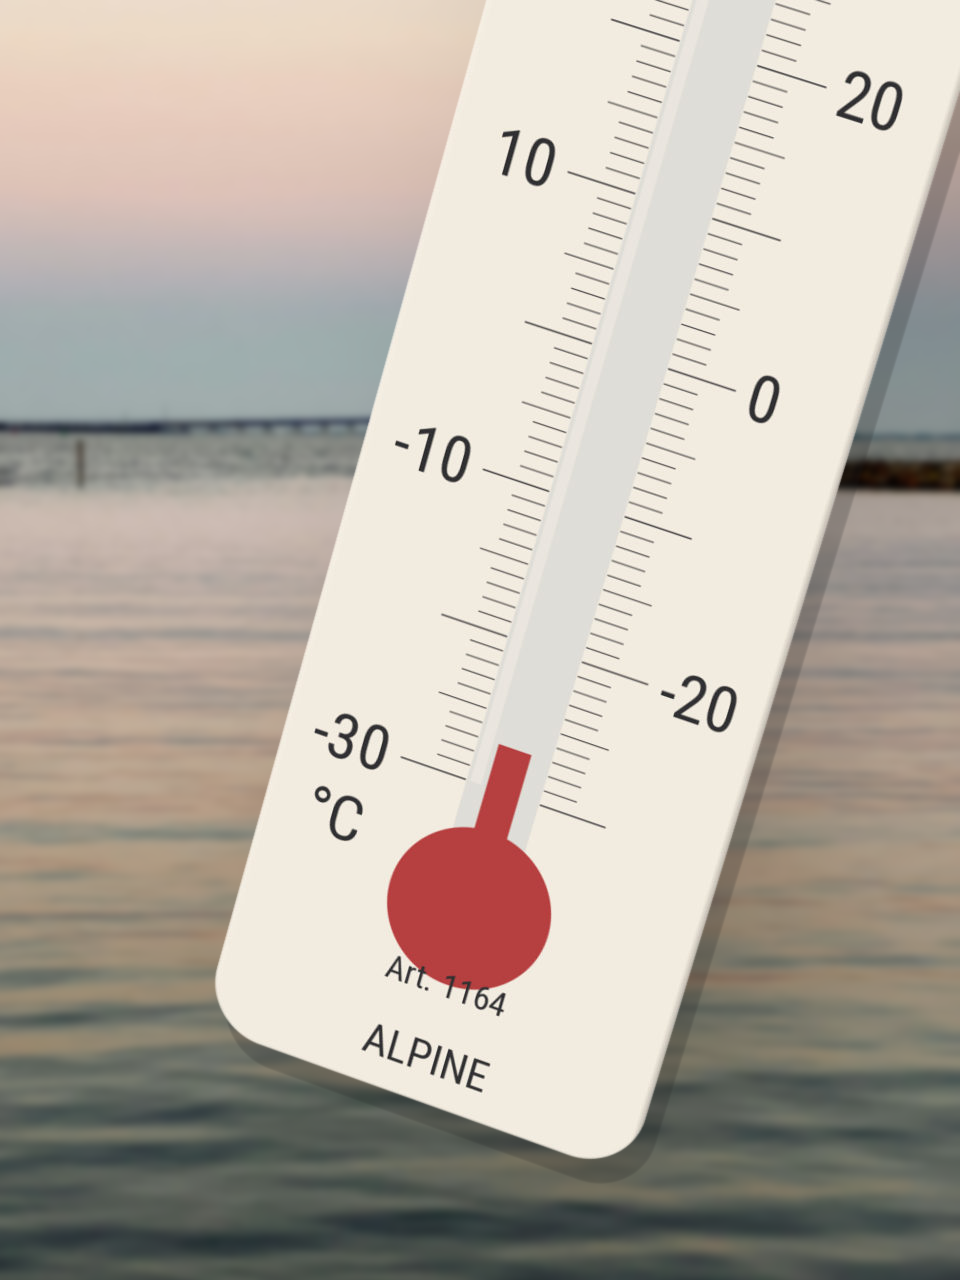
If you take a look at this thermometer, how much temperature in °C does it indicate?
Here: -27 °C
